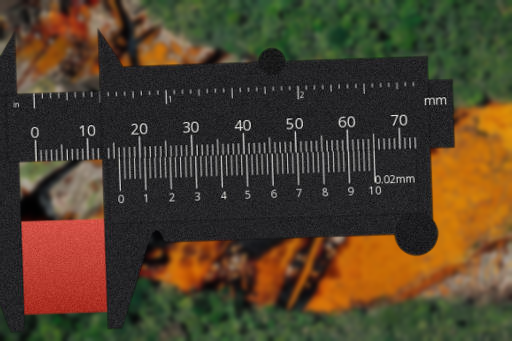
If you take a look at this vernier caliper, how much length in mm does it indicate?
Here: 16.0 mm
